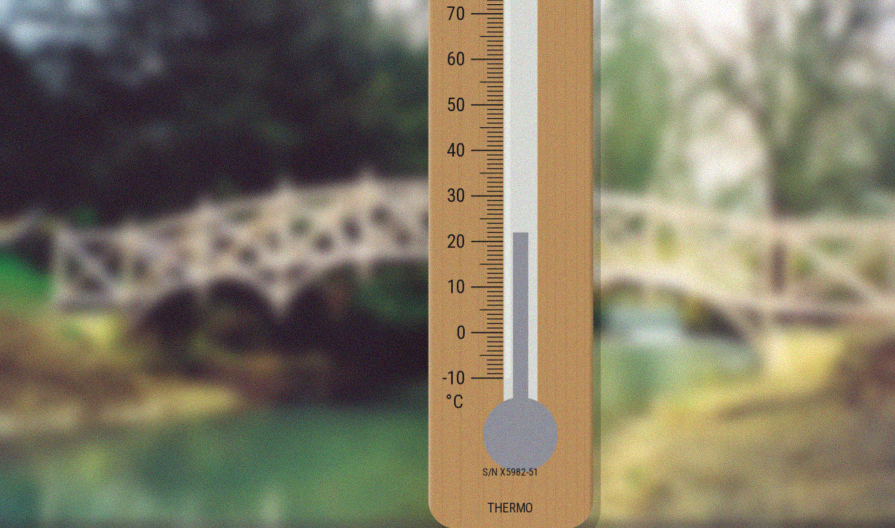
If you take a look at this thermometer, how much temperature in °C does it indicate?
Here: 22 °C
